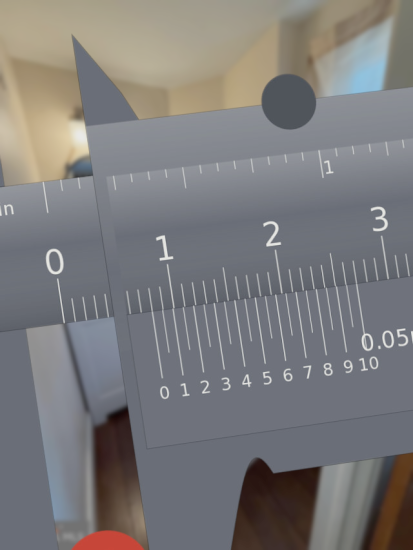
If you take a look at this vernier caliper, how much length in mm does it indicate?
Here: 8.0 mm
